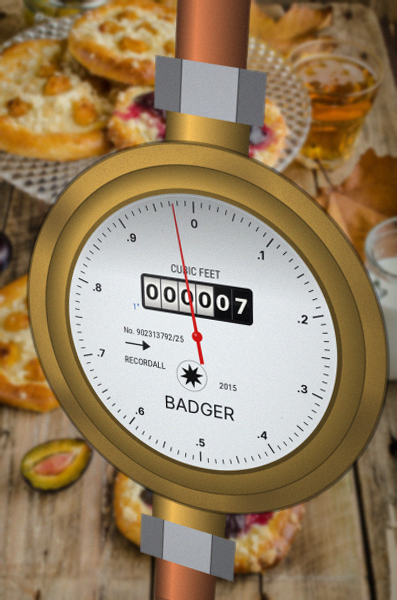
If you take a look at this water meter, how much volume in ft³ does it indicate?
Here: 6.97 ft³
